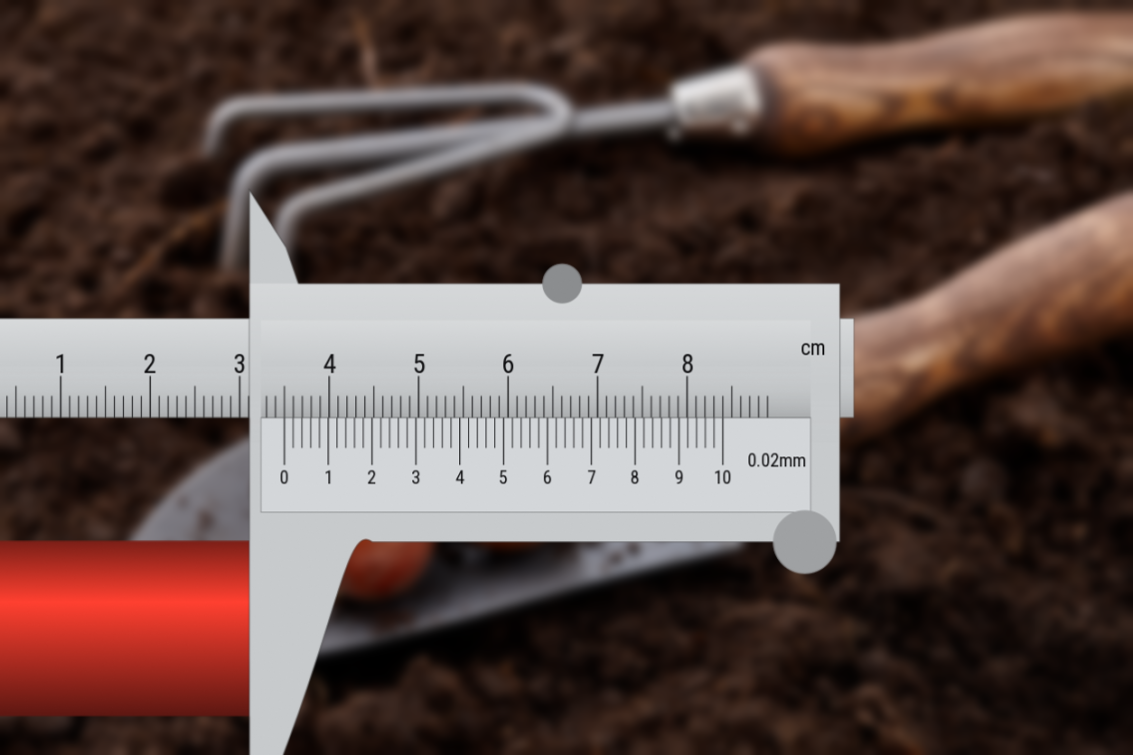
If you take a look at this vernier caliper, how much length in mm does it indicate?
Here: 35.0 mm
